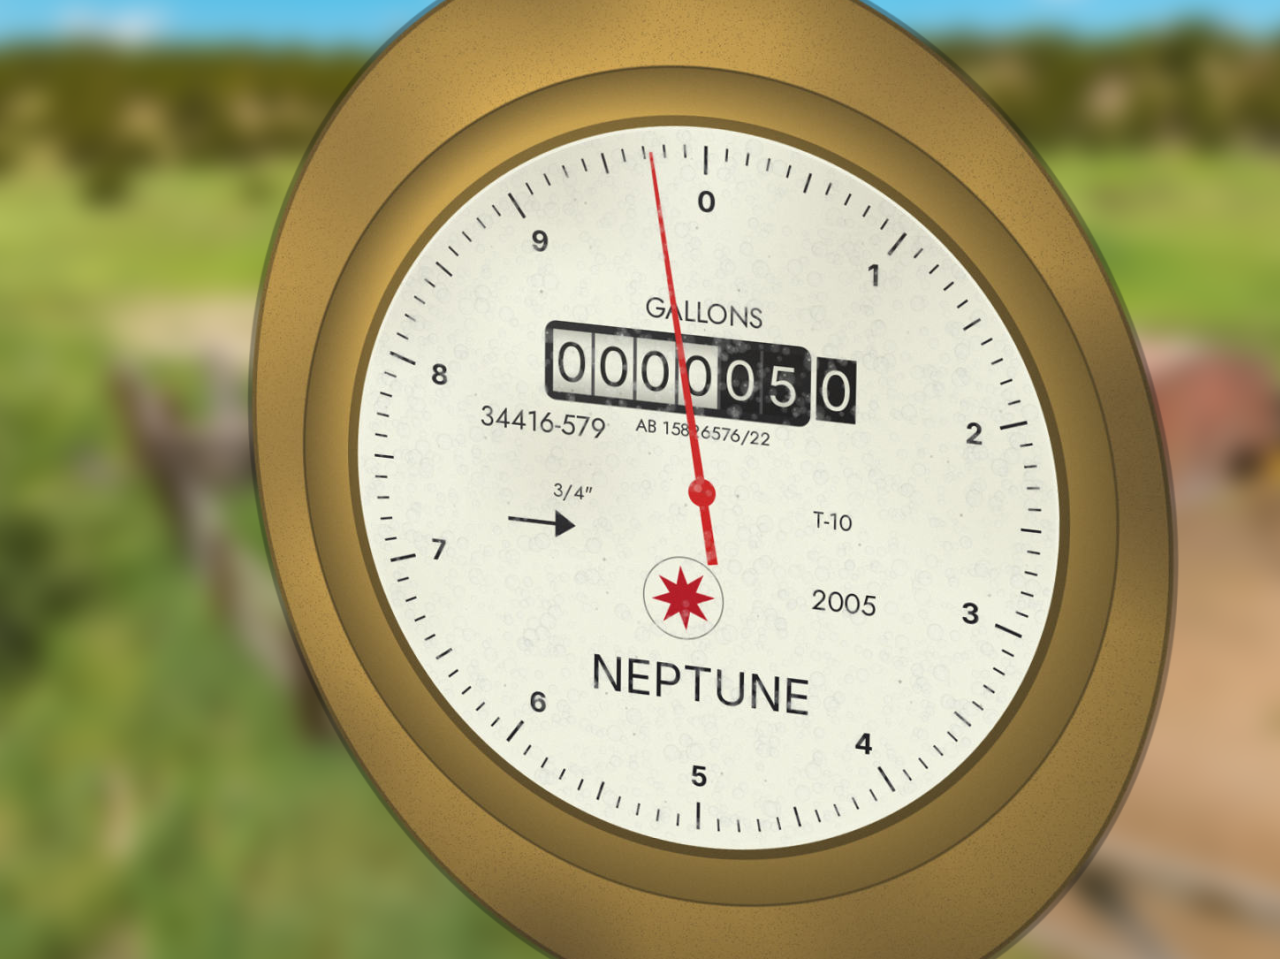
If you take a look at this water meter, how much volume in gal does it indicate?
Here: 49.7 gal
